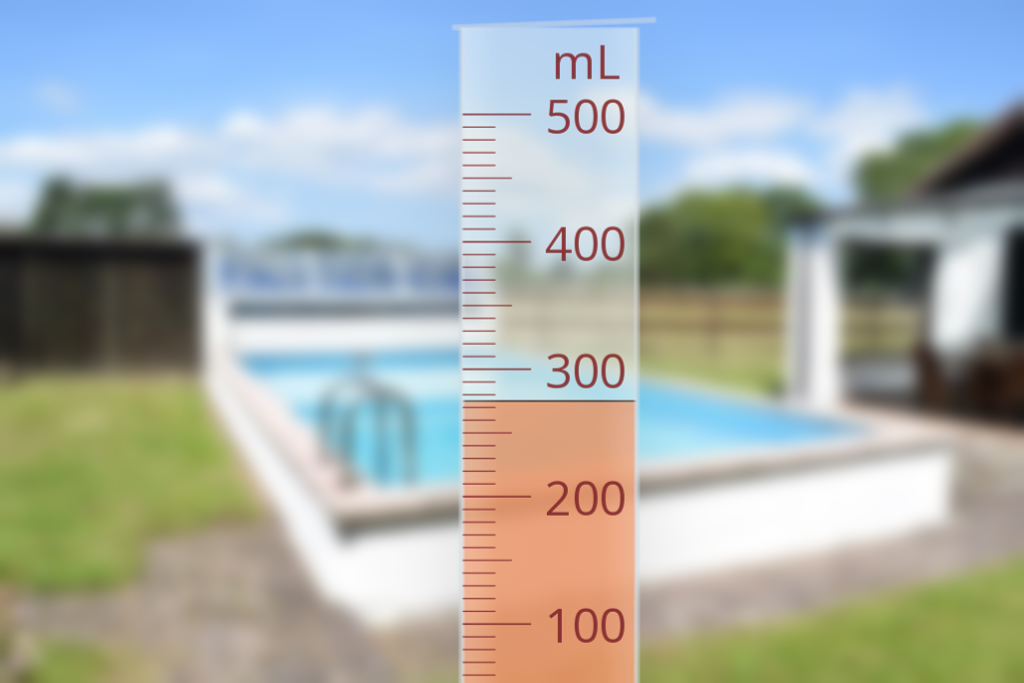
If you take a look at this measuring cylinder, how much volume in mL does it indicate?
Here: 275 mL
